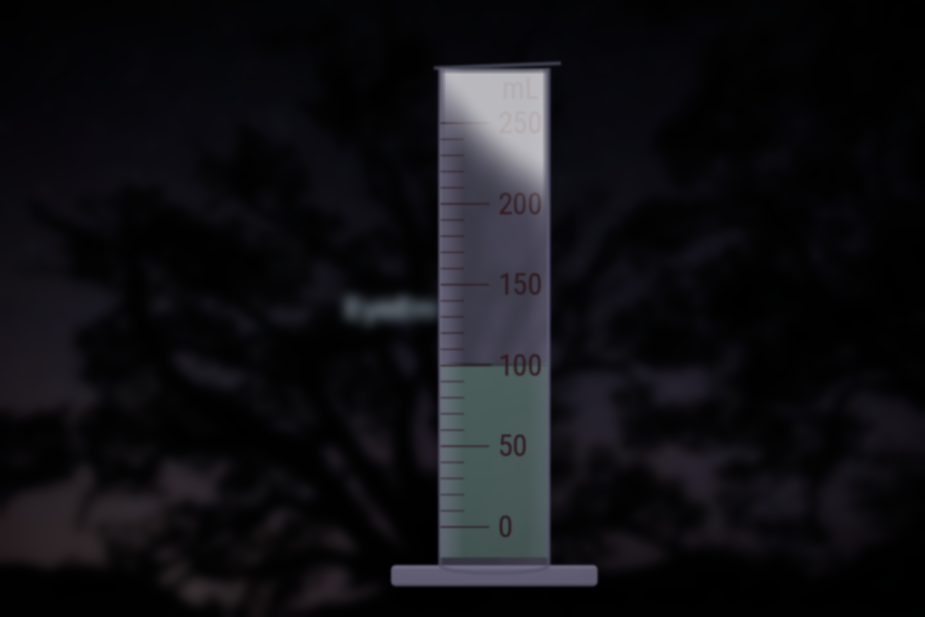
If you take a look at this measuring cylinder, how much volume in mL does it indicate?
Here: 100 mL
